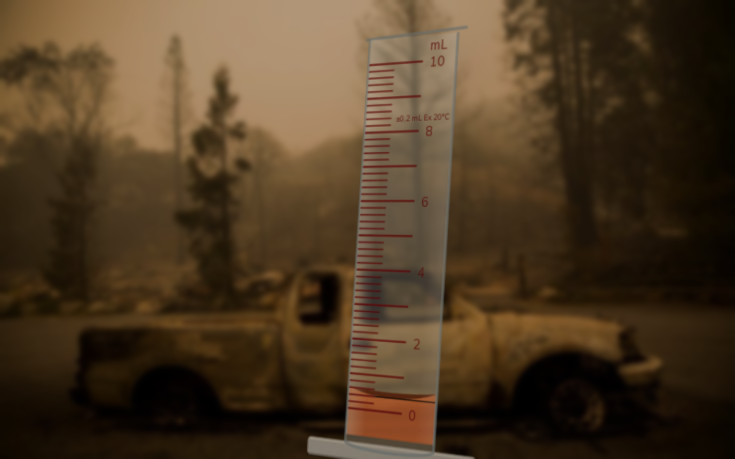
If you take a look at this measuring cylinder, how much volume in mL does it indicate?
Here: 0.4 mL
